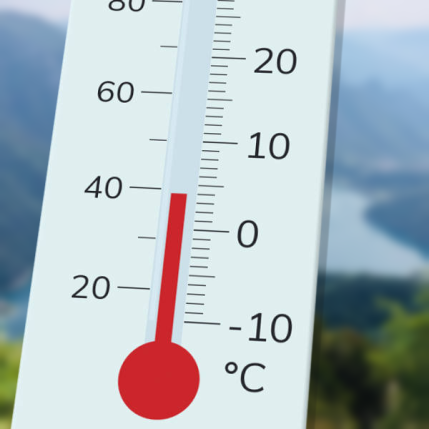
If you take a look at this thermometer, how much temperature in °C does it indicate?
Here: 4 °C
